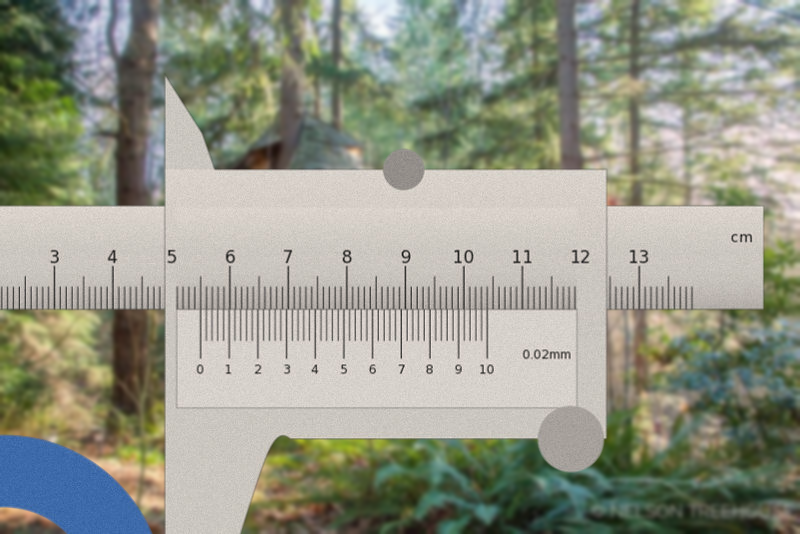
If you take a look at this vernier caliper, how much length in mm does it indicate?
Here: 55.0 mm
